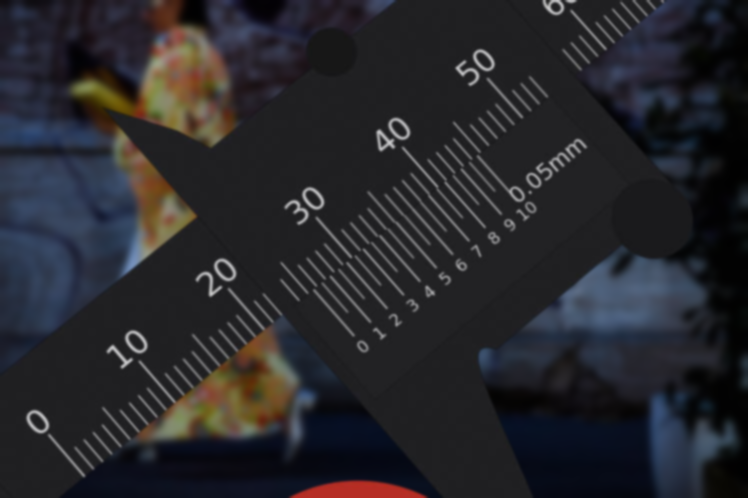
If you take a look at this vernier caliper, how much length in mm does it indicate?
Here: 25.6 mm
